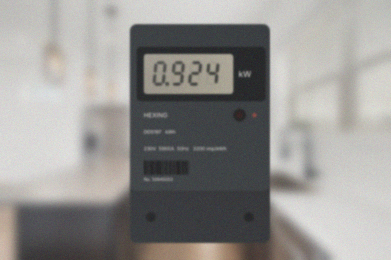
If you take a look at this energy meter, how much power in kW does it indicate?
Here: 0.924 kW
